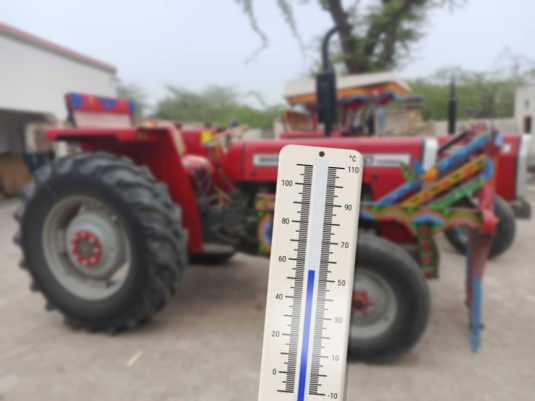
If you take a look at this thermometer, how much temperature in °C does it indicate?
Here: 55 °C
